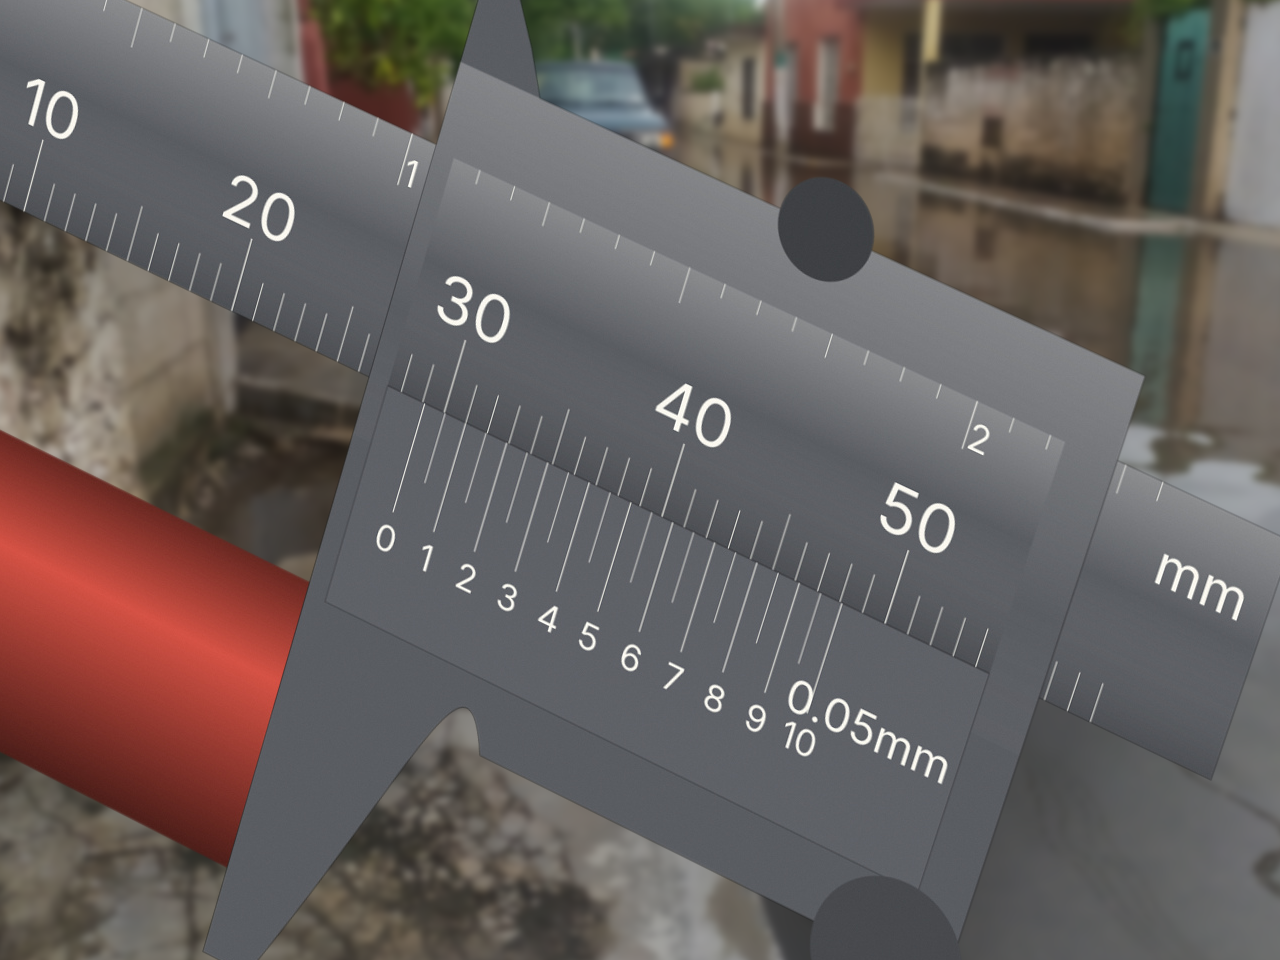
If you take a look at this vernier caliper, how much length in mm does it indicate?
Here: 29.10 mm
